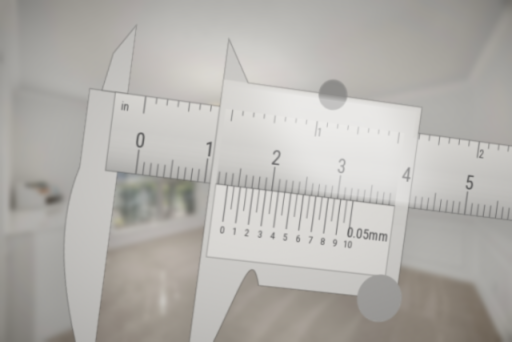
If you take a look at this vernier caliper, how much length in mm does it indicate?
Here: 13.4 mm
